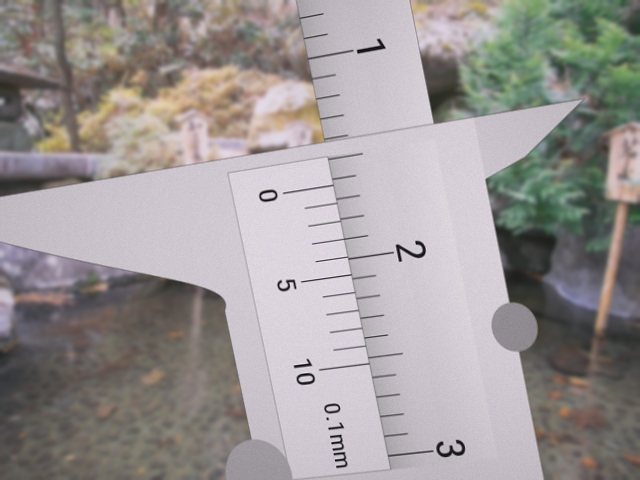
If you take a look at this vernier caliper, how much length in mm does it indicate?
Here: 16.3 mm
